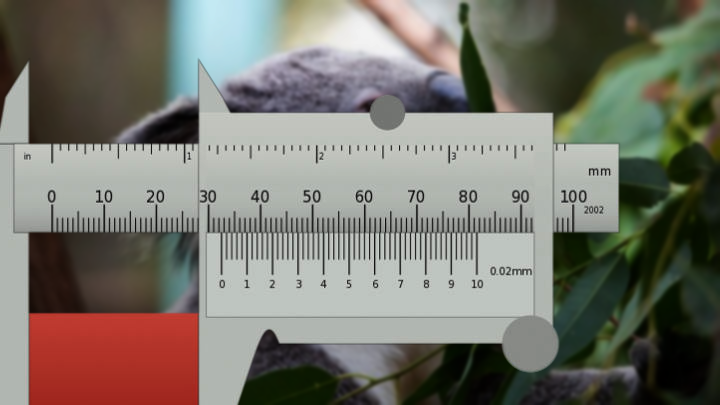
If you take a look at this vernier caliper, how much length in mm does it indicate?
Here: 32.5 mm
